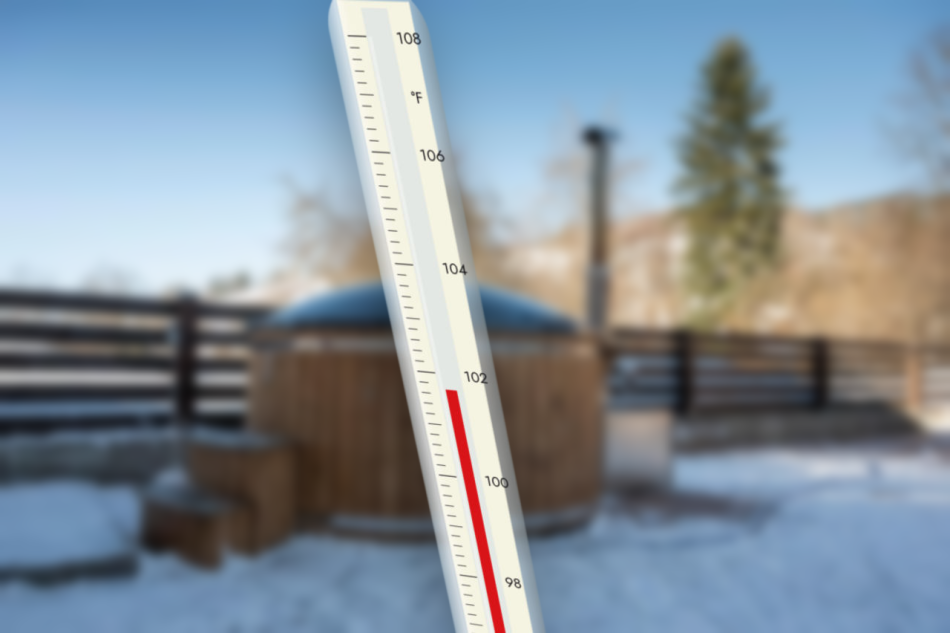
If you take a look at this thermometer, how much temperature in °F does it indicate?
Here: 101.7 °F
